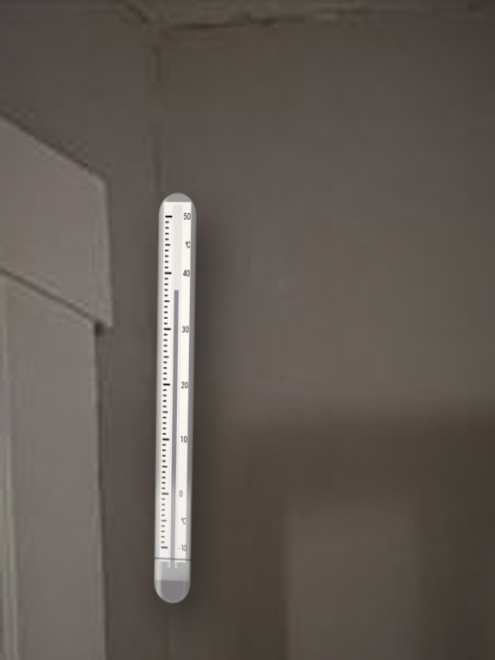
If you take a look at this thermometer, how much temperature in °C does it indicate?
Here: 37 °C
